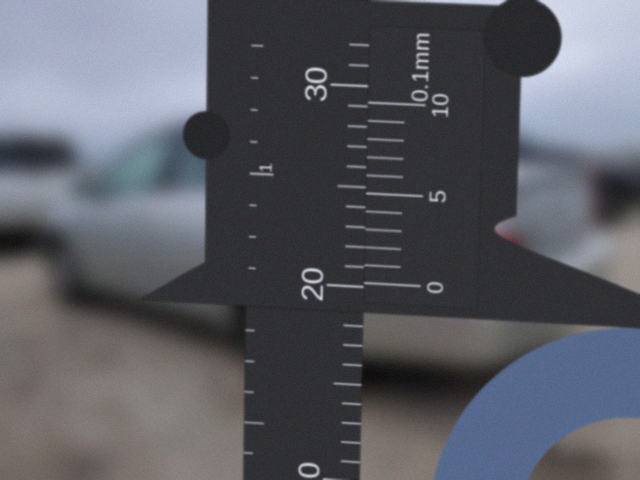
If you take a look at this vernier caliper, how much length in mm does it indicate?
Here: 20.2 mm
